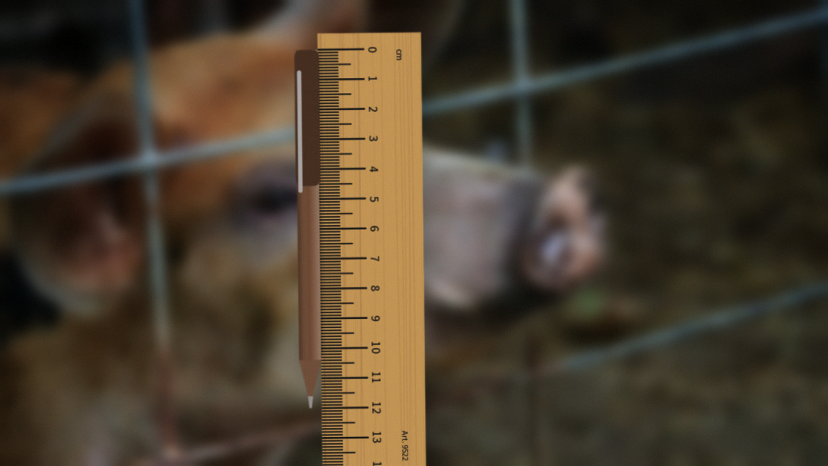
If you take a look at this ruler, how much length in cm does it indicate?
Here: 12 cm
